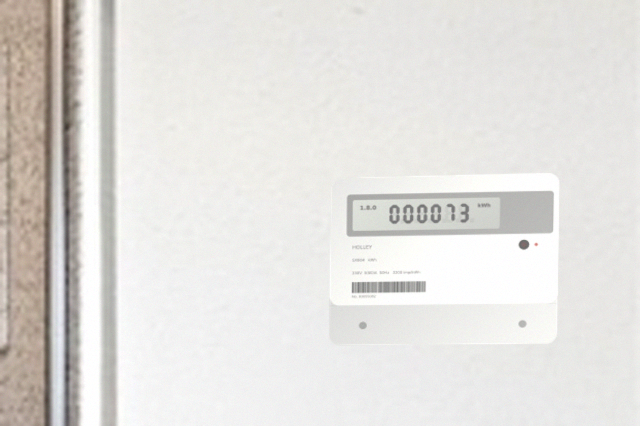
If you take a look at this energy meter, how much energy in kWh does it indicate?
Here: 73 kWh
